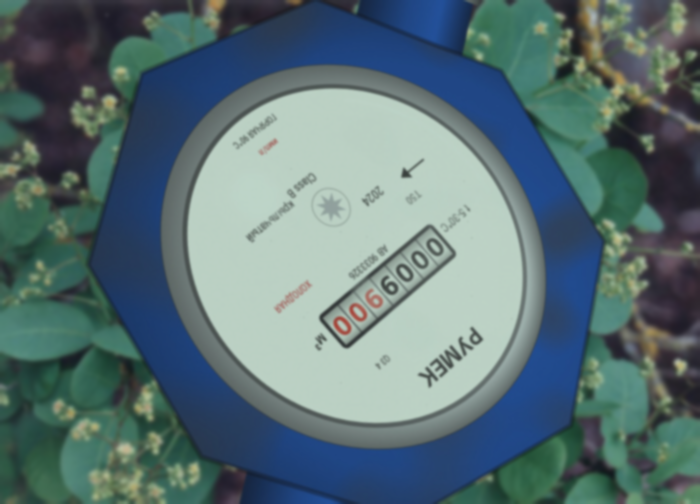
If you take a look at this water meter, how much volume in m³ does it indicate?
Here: 9.900 m³
